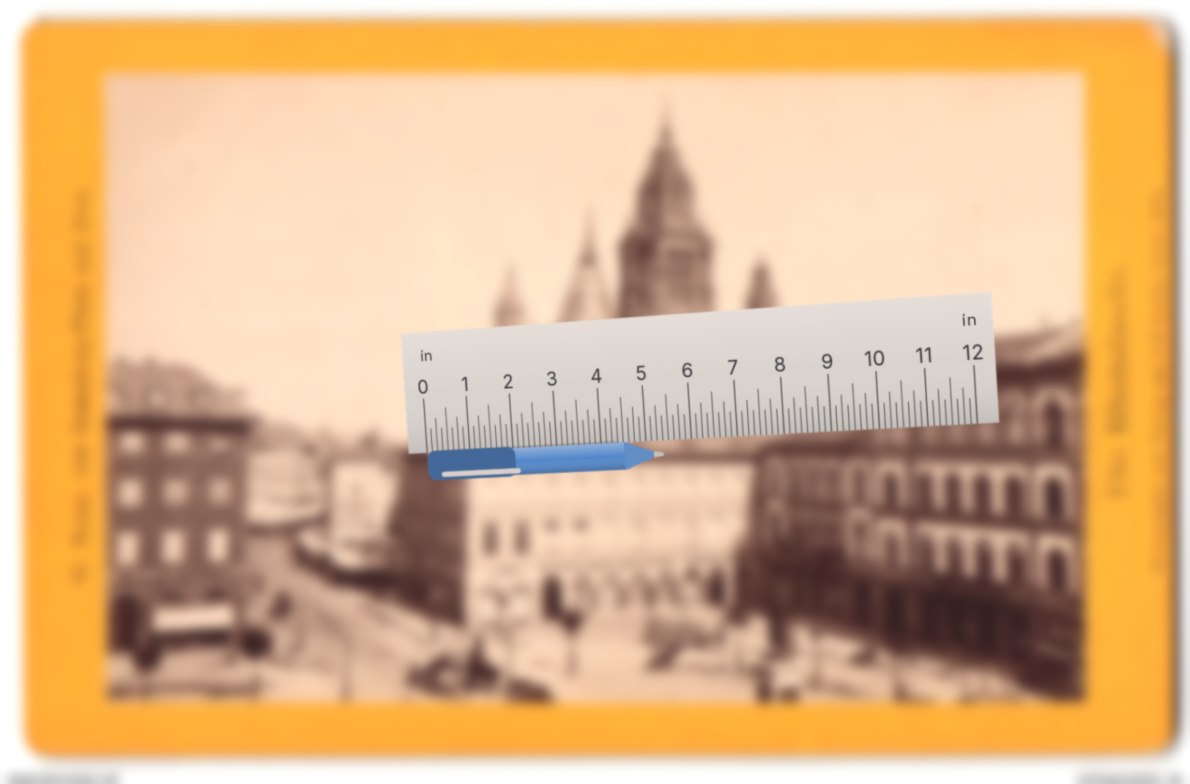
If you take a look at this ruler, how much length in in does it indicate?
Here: 5.375 in
